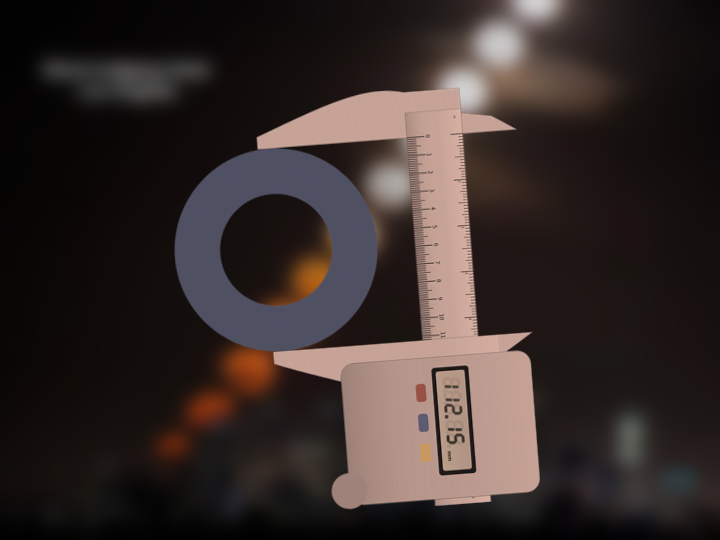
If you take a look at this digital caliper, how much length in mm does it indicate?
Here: 112.15 mm
